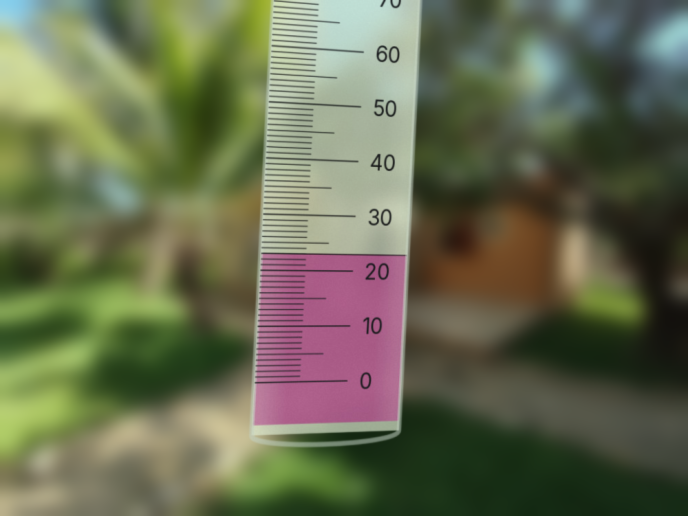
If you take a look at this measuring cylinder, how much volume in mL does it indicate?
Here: 23 mL
